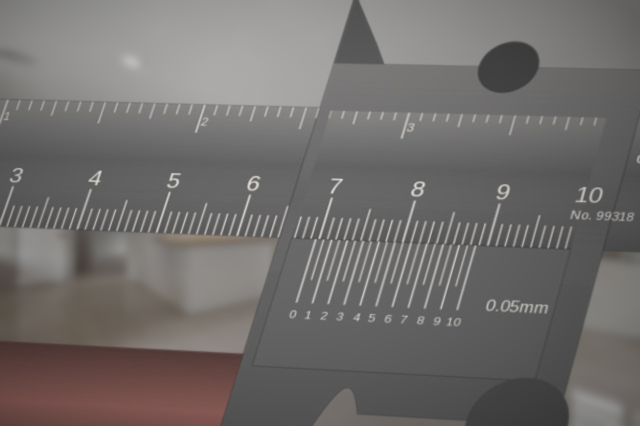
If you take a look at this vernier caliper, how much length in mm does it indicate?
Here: 69.6 mm
